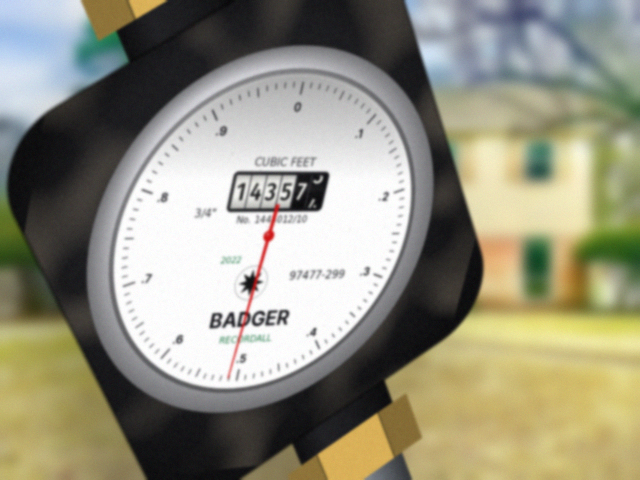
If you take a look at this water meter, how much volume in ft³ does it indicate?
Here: 143573.51 ft³
